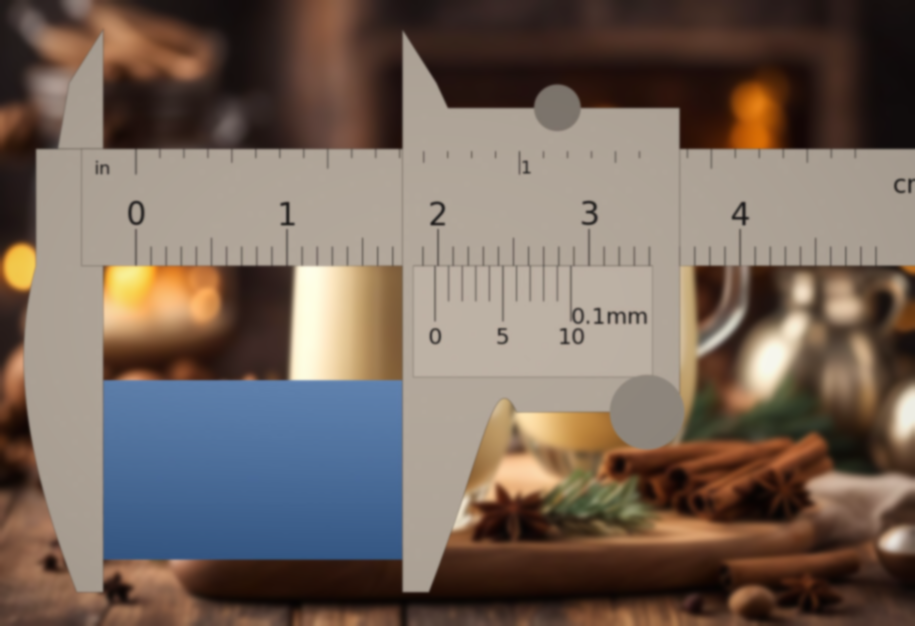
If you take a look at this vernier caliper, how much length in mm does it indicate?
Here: 19.8 mm
